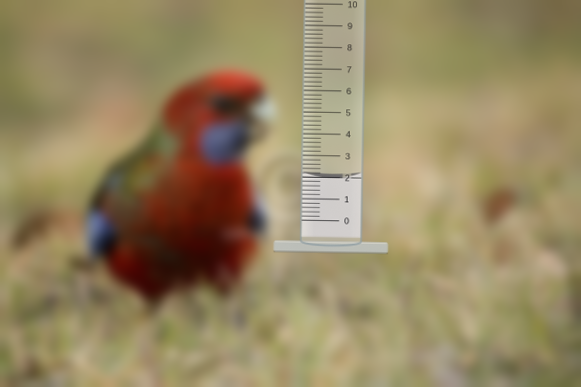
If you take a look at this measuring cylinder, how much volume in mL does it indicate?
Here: 2 mL
